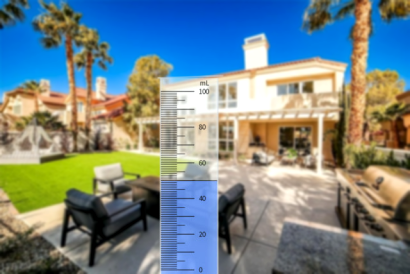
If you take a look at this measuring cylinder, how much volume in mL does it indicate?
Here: 50 mL
